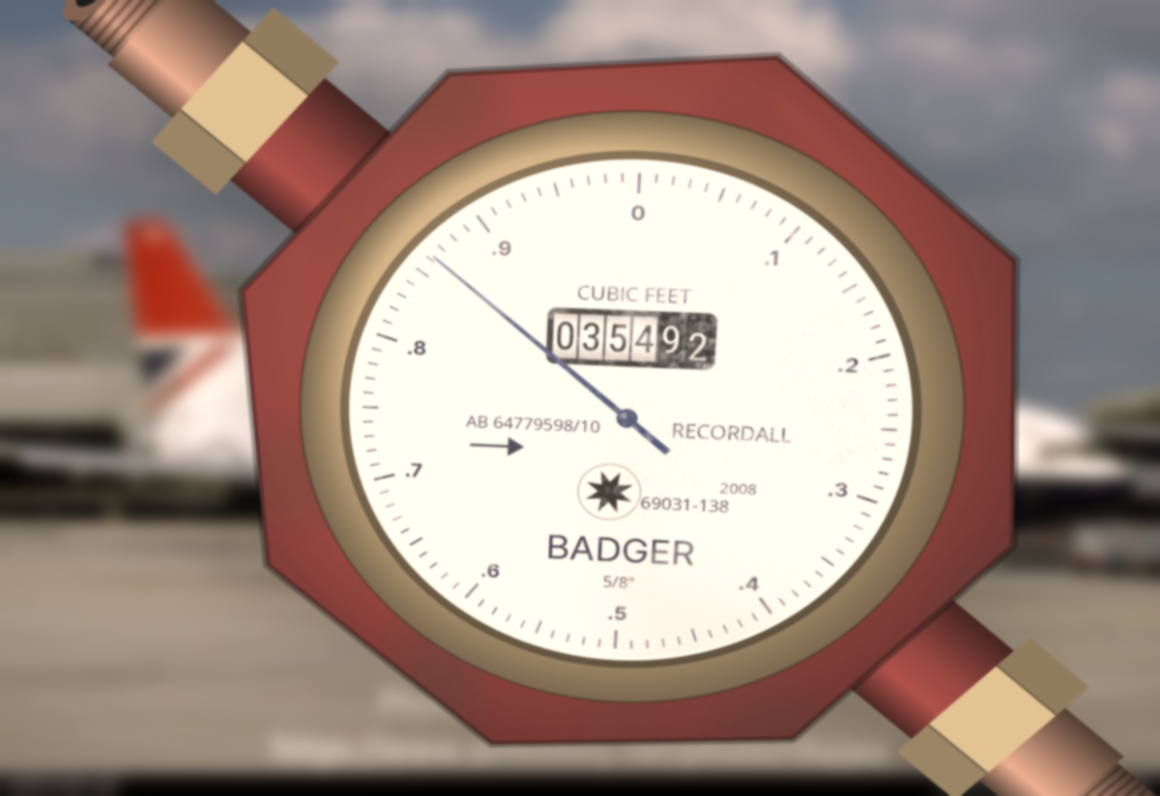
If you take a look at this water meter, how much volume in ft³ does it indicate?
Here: 35491.86 ft³
